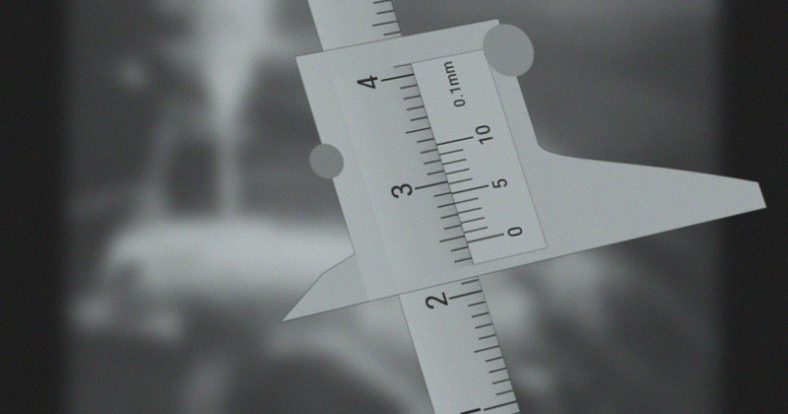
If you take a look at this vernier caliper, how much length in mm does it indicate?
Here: 24.4 mm
